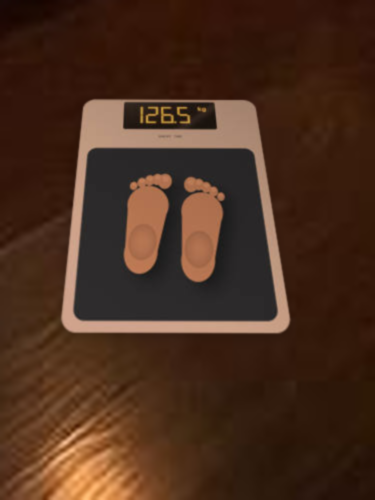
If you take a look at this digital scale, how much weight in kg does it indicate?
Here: 126.5 kg
